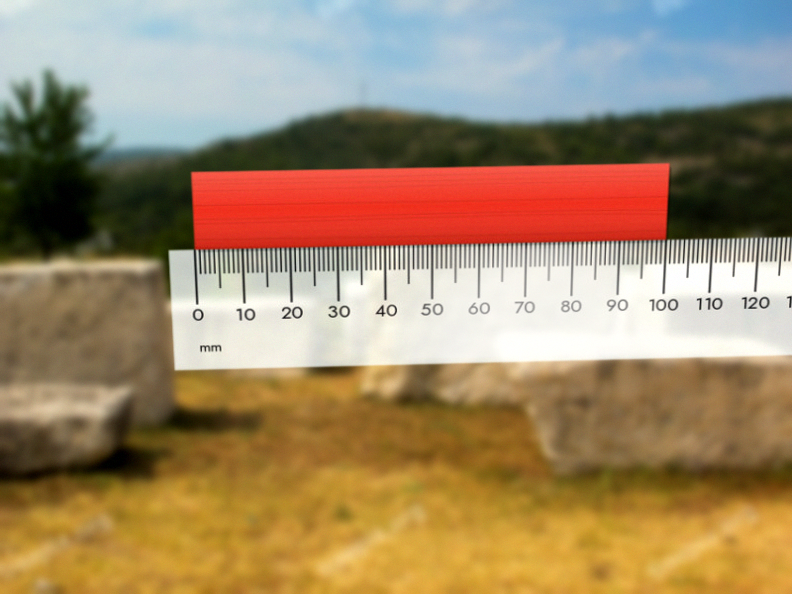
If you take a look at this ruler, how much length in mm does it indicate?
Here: 100 mm
